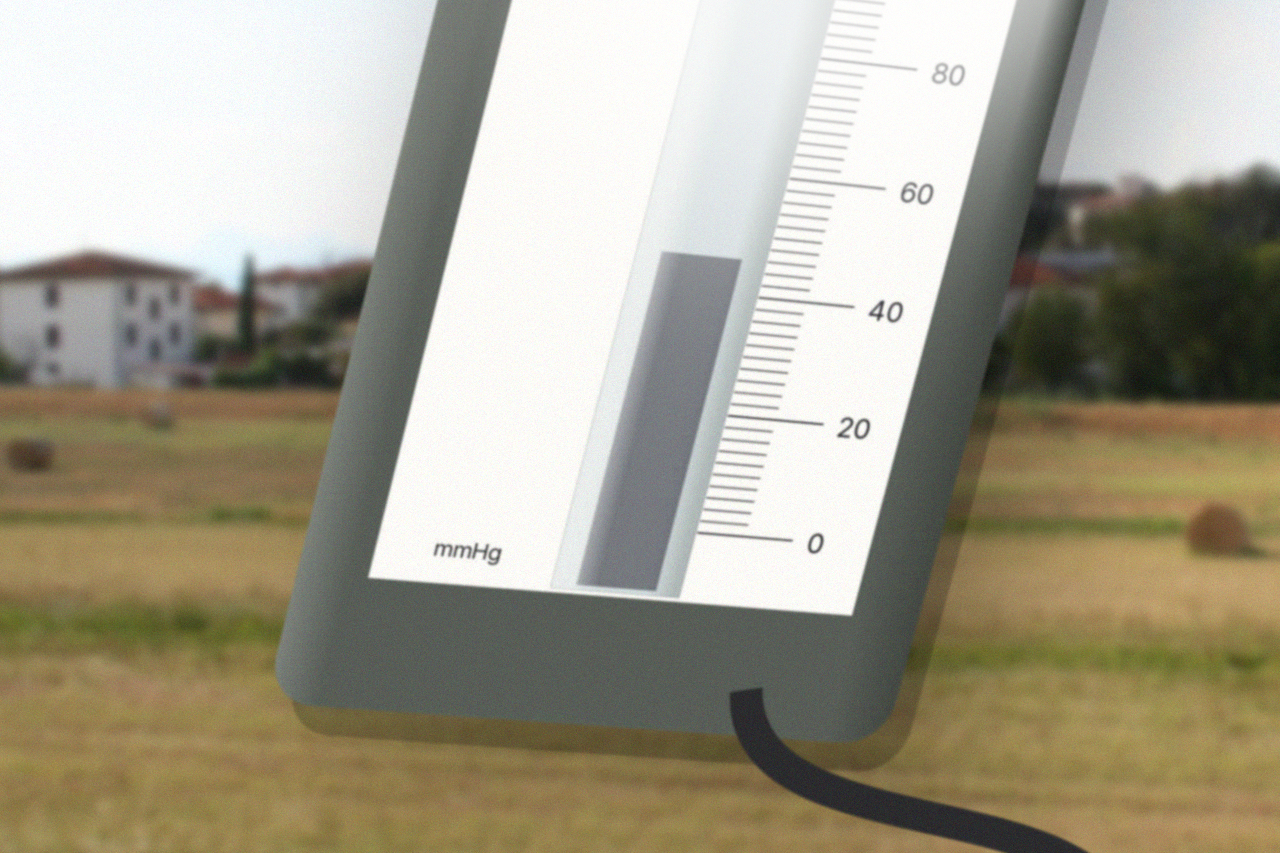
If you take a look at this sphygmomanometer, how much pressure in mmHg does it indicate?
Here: 46 mmHg
